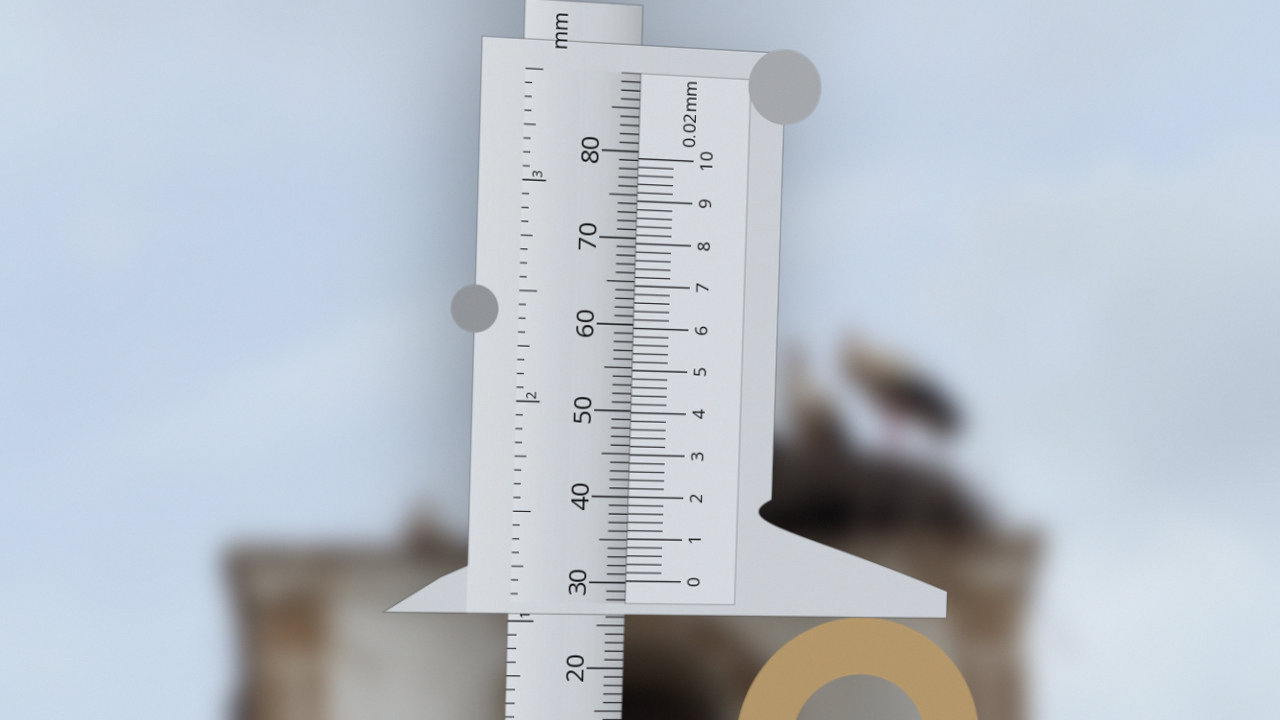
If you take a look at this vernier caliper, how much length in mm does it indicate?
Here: 30.2 mm
